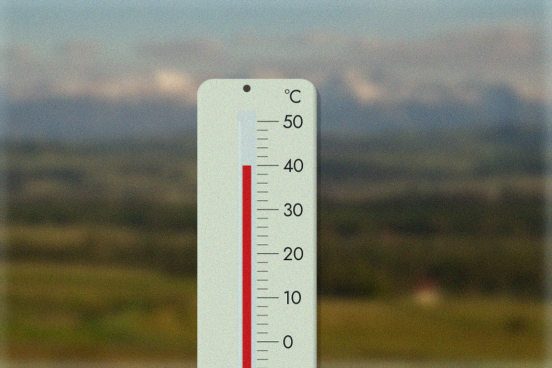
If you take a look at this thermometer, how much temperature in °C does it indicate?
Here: 40 °C
